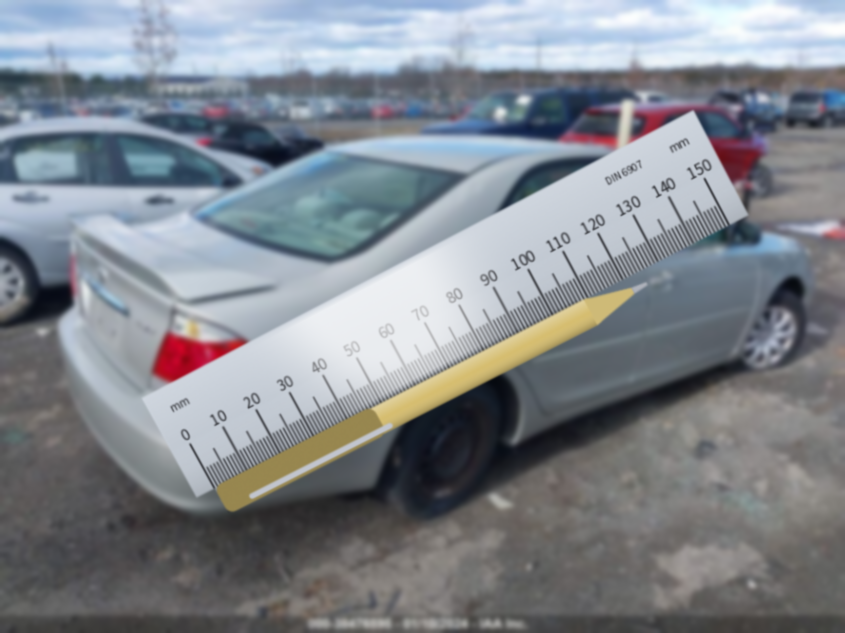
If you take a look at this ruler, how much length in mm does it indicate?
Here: 125 mm
